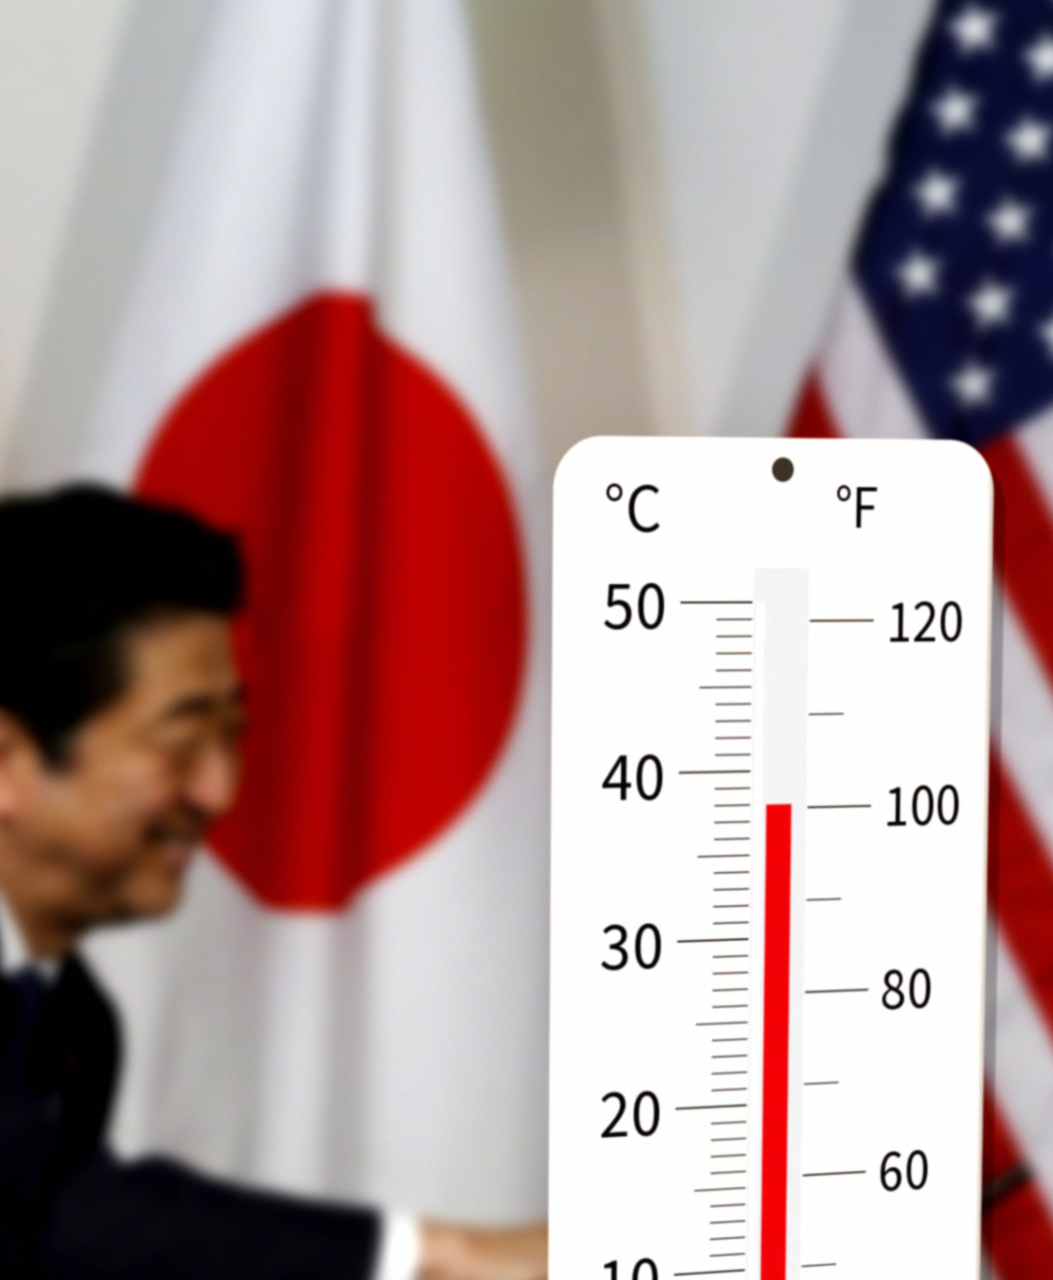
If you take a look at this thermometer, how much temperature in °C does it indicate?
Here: 38 °C
